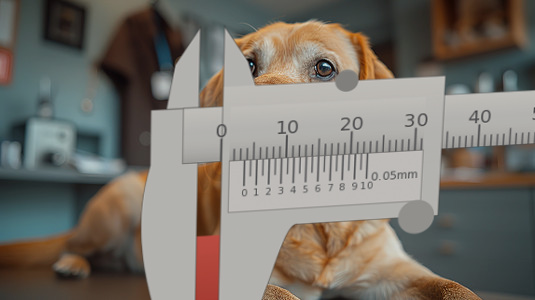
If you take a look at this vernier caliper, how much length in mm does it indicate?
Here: 3.6 mm
